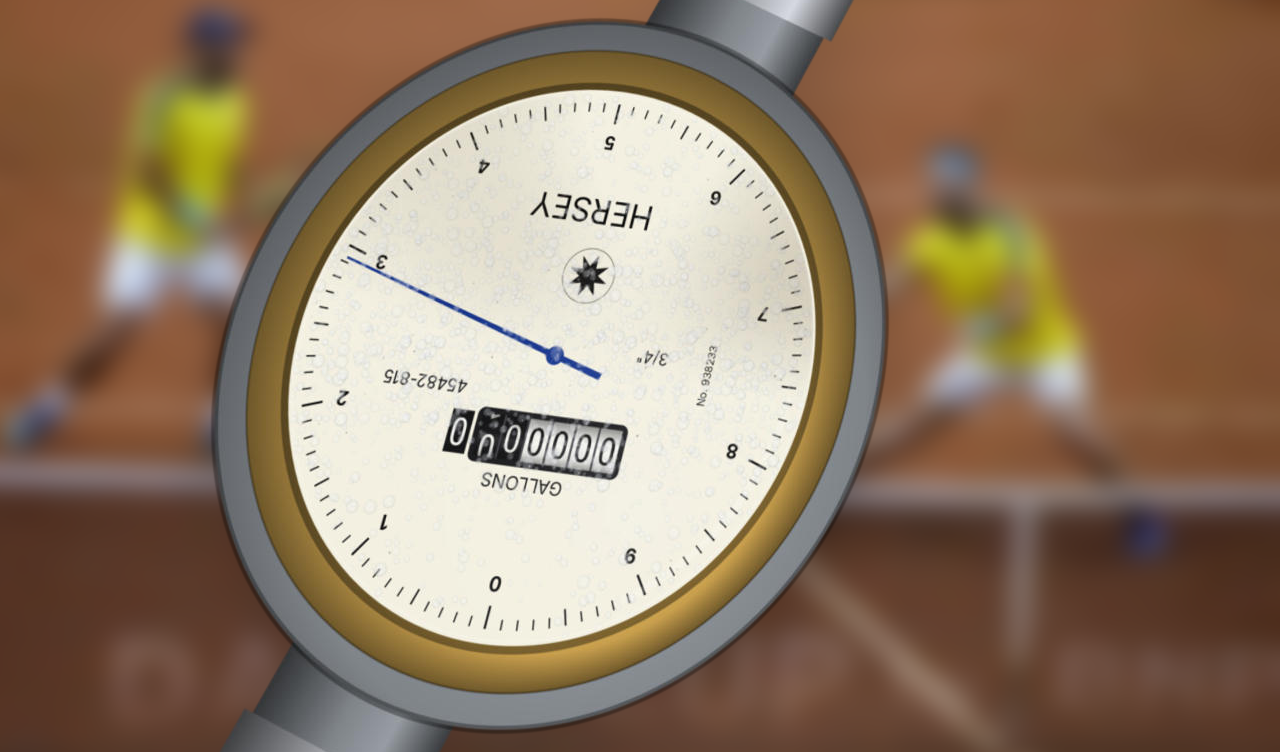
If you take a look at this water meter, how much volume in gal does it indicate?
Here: 2.9 gal
